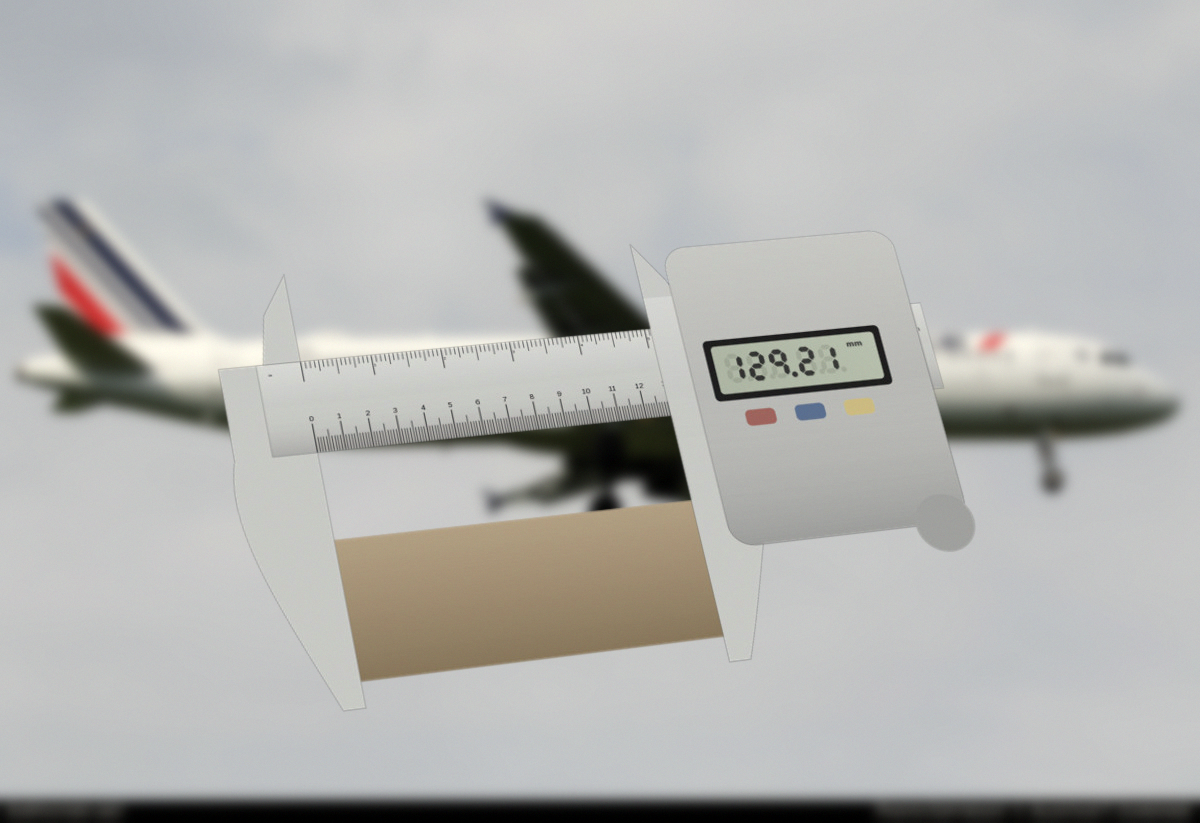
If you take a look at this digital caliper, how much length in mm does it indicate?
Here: 129.21 mm
